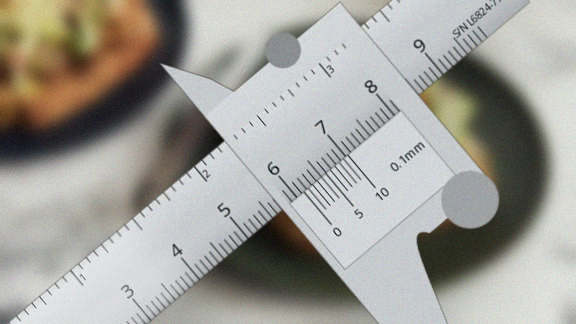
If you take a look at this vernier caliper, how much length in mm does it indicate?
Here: 61.4 mm
